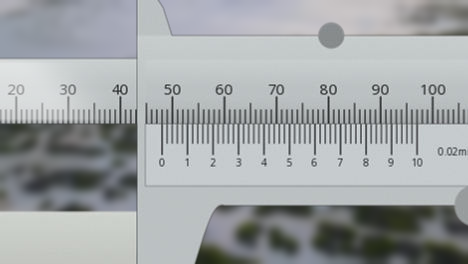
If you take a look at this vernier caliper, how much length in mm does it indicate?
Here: 48.0 mm
